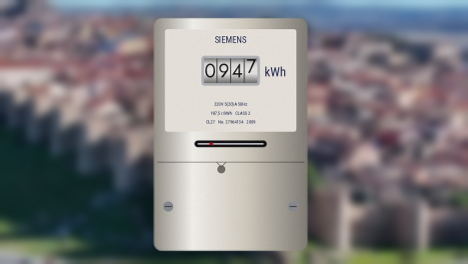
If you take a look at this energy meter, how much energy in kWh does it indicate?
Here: 947 kWh
